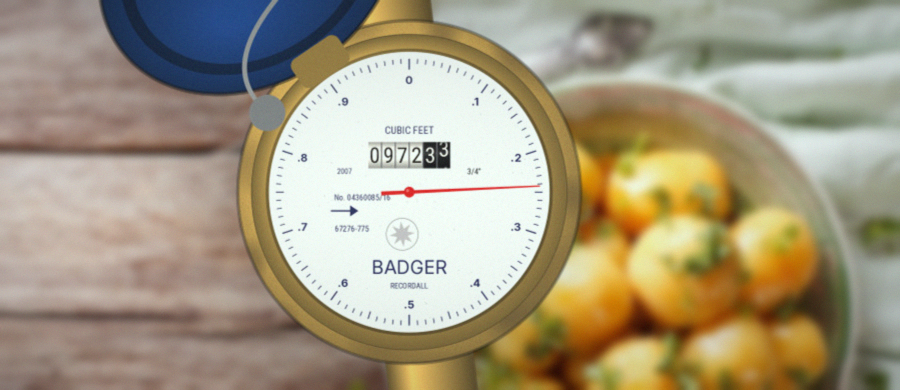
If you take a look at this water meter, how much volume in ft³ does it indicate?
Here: 97233.24 ft³
